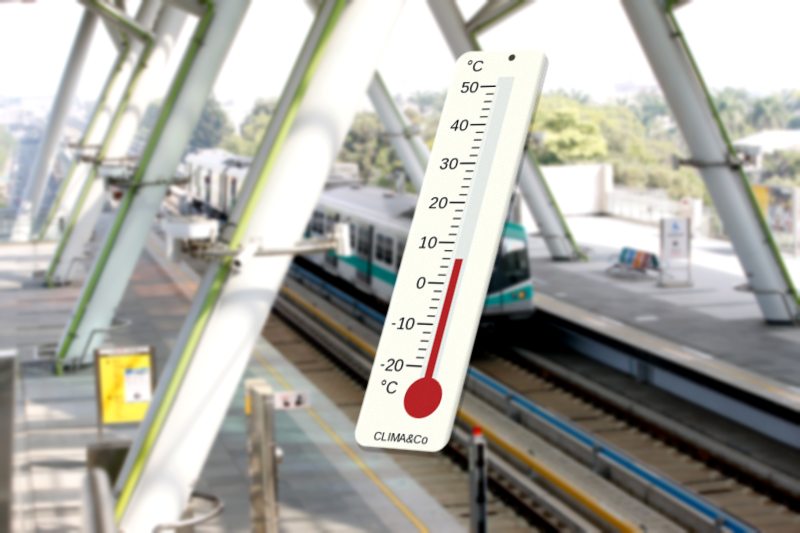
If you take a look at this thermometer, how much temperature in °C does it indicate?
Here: 6 °C
